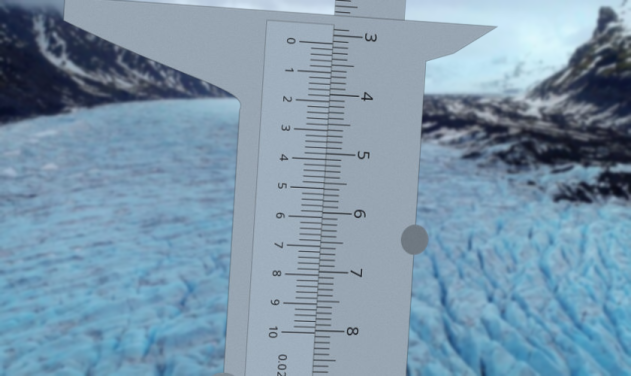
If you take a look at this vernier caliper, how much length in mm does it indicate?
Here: 31.4 mm
